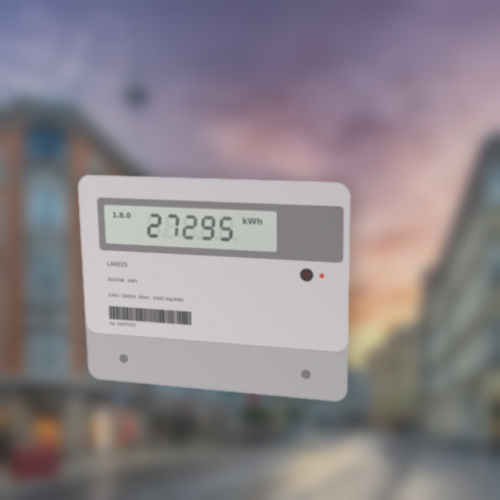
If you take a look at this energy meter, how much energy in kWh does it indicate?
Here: 27295 kWh
